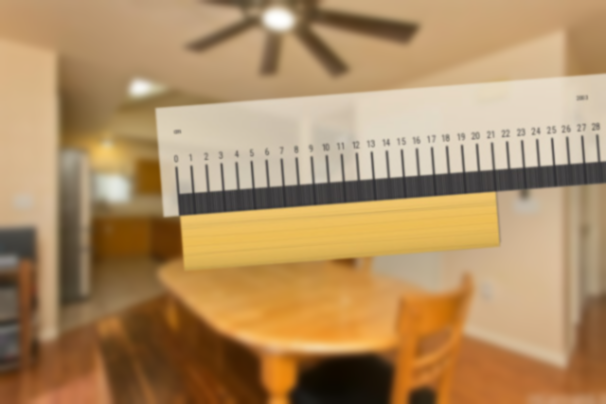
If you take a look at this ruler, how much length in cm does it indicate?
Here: 21 cm
